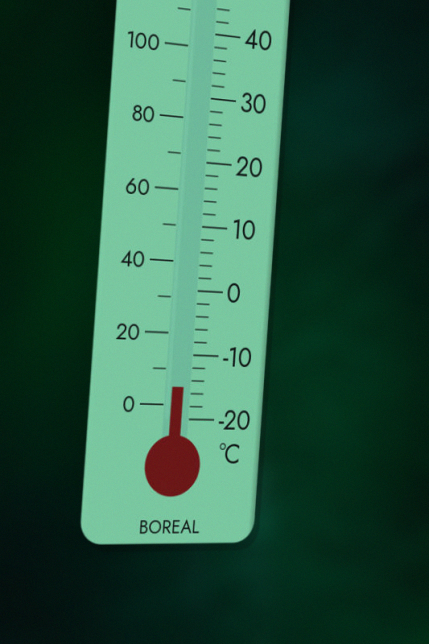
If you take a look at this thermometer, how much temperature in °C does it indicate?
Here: -15 °C
